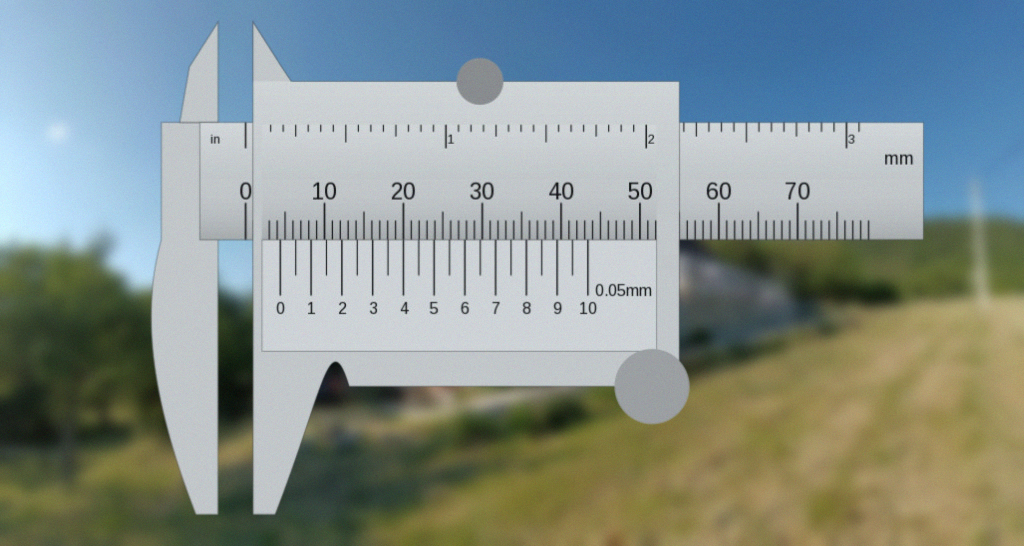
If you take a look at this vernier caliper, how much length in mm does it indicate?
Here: 4.4 mm
